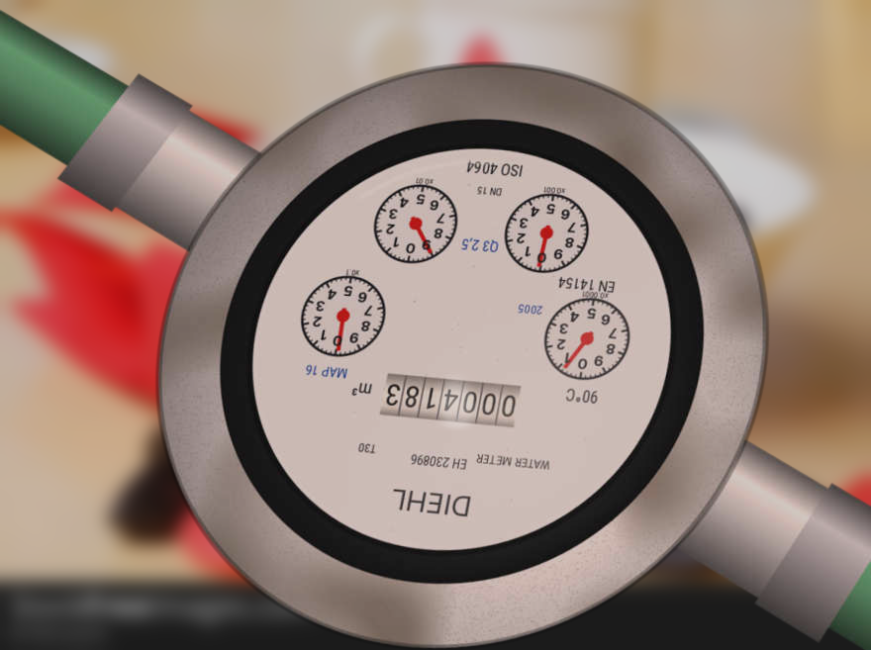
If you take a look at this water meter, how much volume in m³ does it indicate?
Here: 4182.9900 m³
